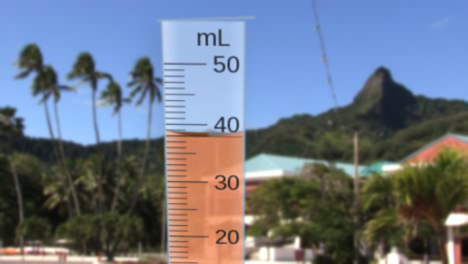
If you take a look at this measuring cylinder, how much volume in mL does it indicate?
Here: 38 mL
